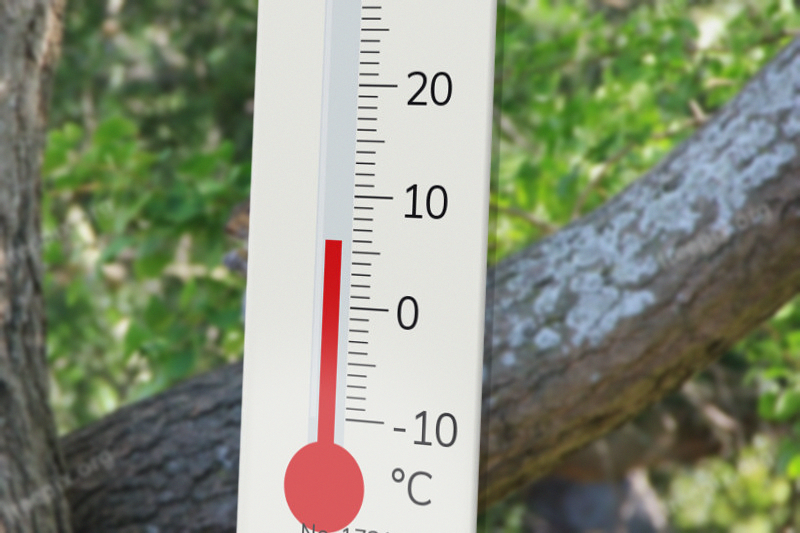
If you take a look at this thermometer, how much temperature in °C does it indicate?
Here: 6 °C
